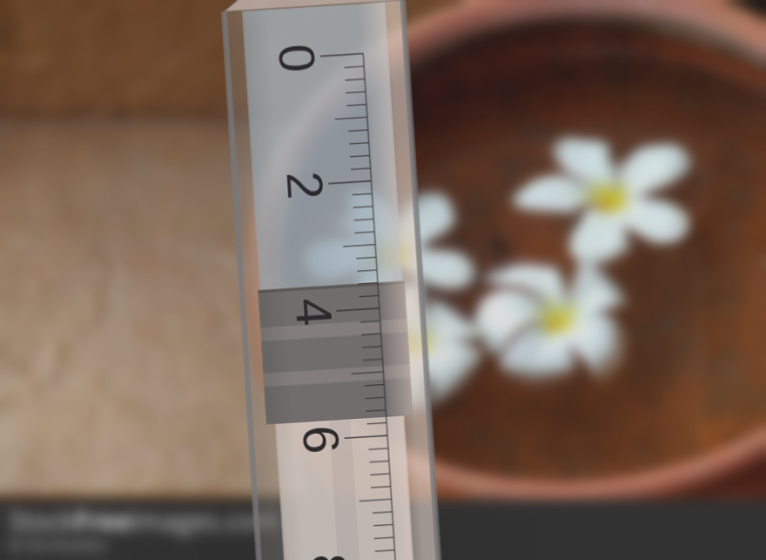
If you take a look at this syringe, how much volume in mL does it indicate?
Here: 3.6 mL
